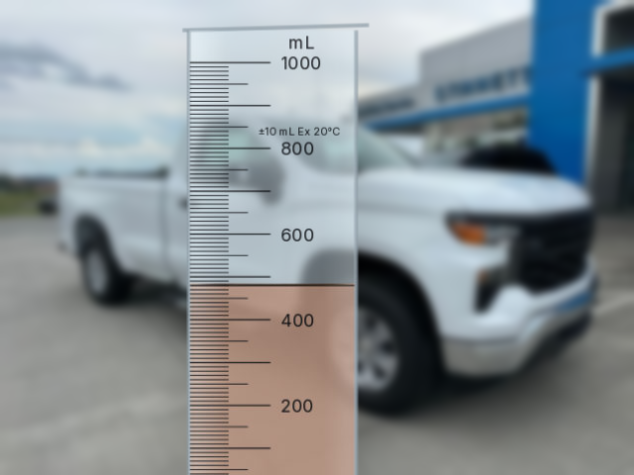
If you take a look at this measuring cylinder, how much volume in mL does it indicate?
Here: 480 mL
